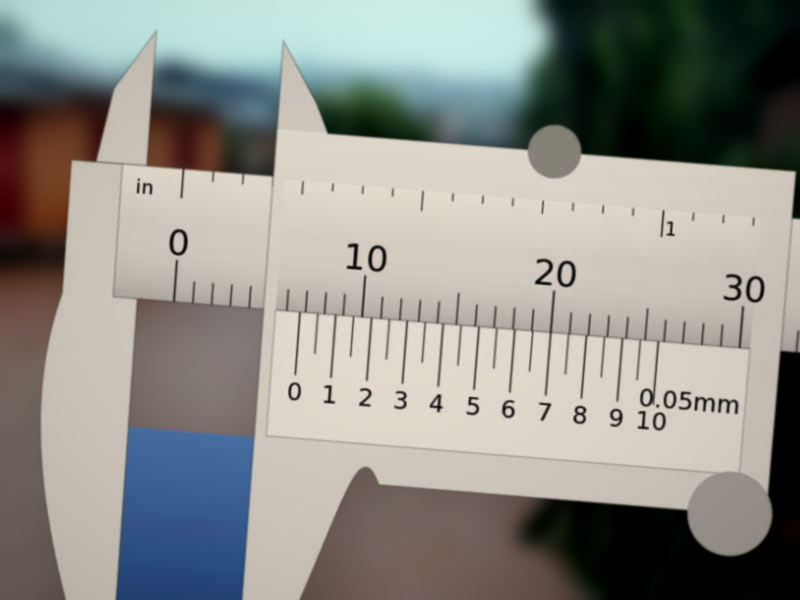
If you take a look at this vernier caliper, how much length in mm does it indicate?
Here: 6.7 mm
